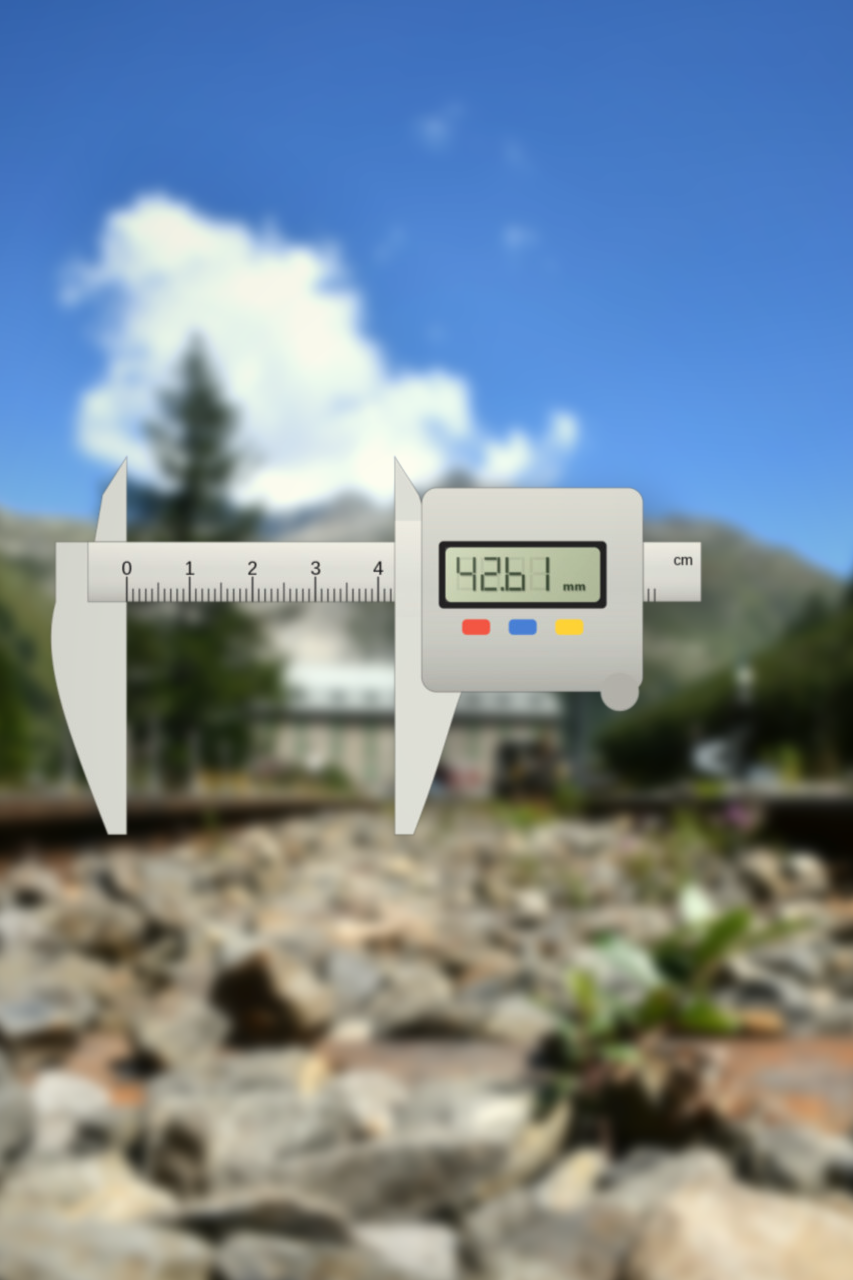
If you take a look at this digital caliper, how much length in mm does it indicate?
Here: 42.61 mm
